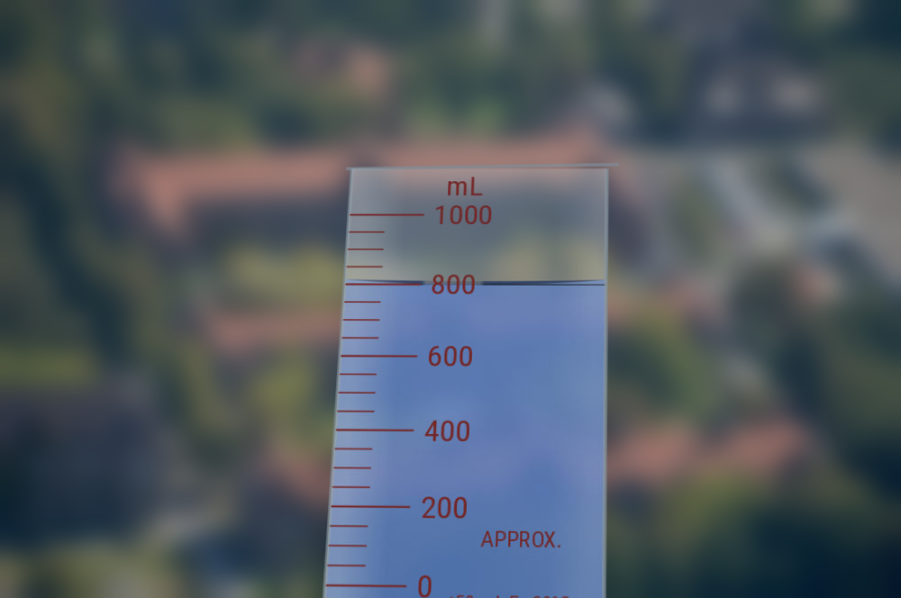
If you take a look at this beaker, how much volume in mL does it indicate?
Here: 800 mL
